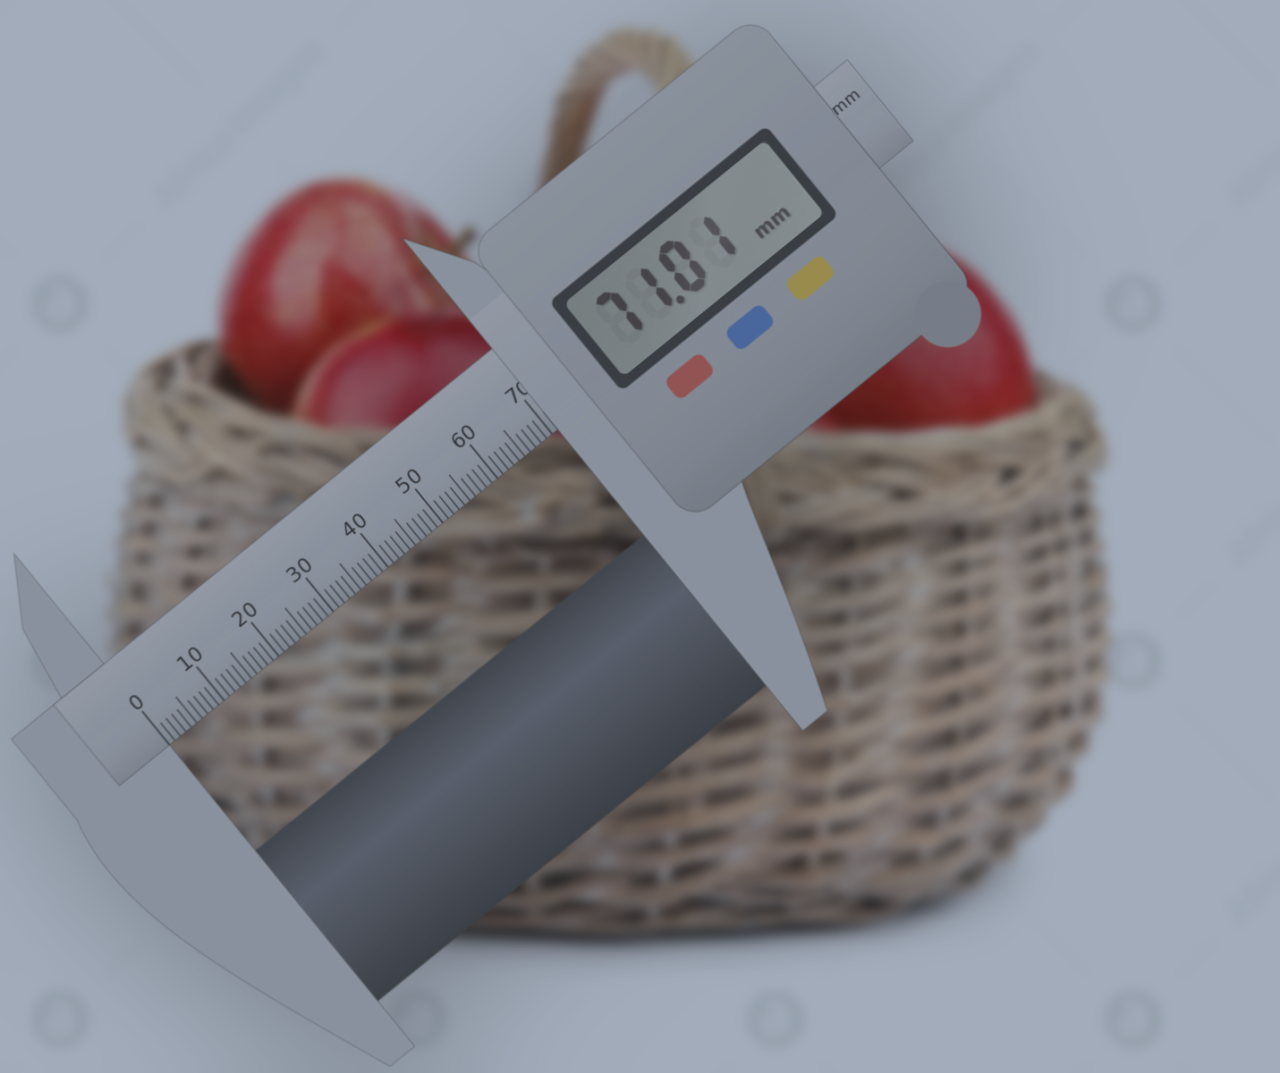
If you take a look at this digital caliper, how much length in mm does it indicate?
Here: 71.01 mm
